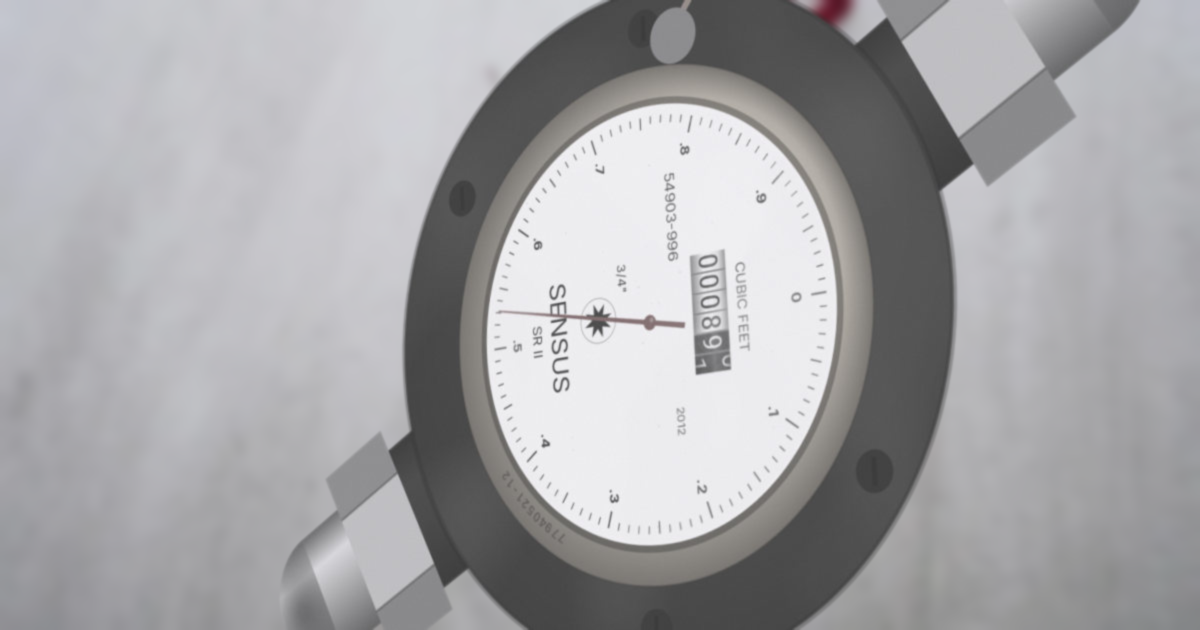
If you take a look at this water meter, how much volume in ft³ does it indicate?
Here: 890.53 ft³
